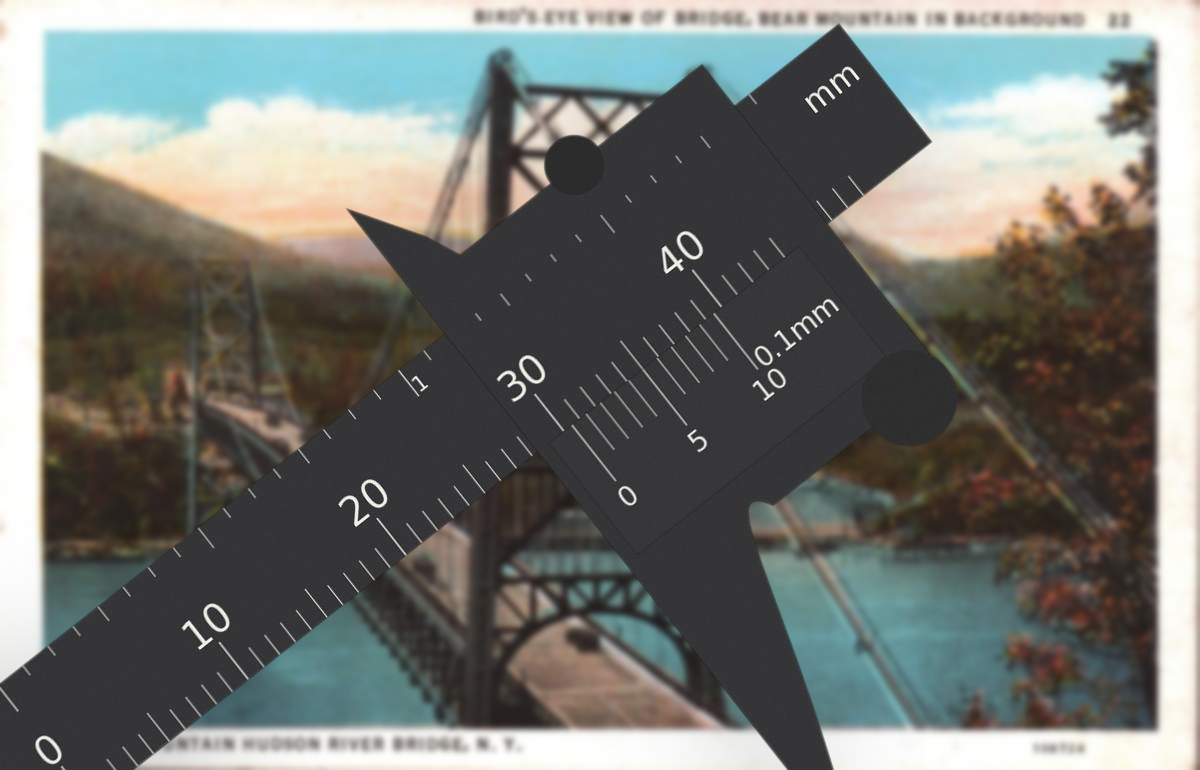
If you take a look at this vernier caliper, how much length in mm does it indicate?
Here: 30.5 mm
